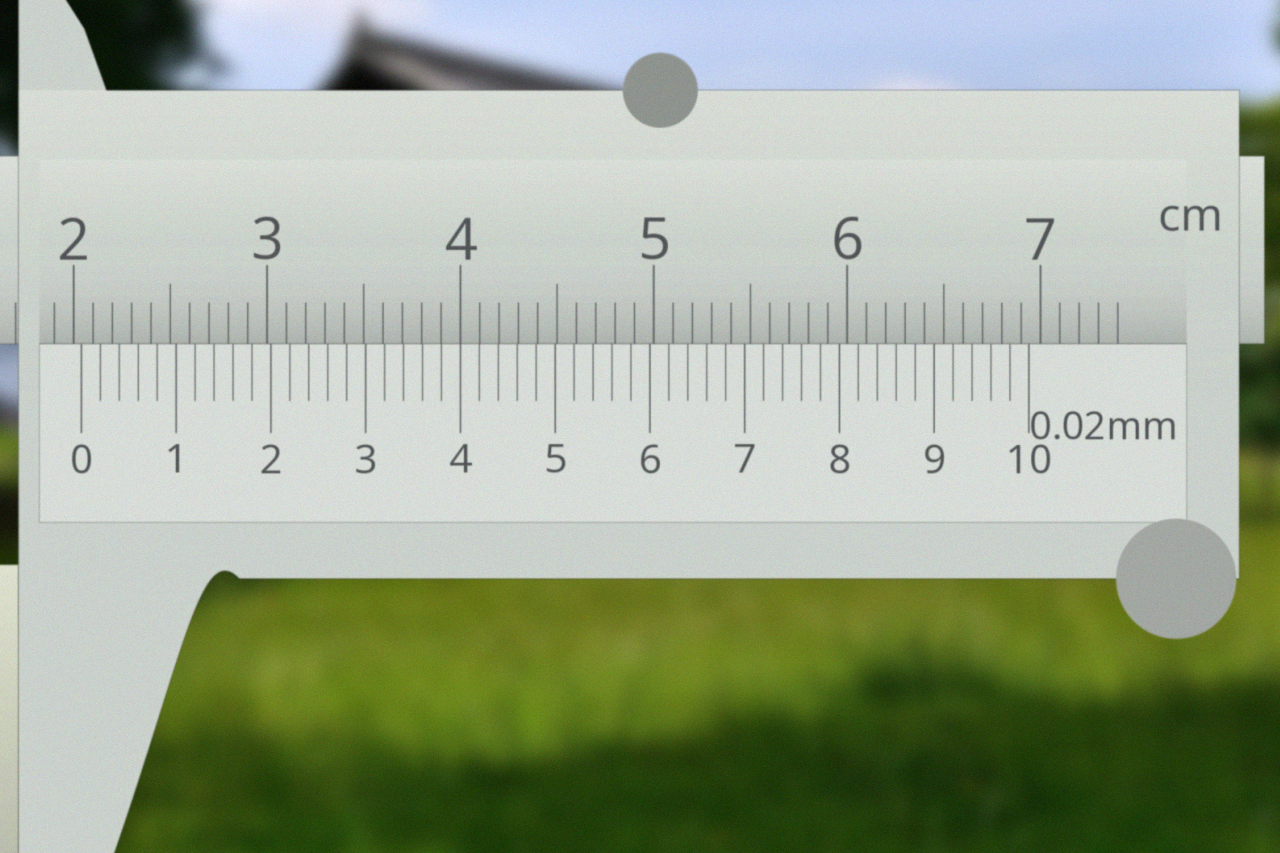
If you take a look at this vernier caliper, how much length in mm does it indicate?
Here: 20.4 mm
